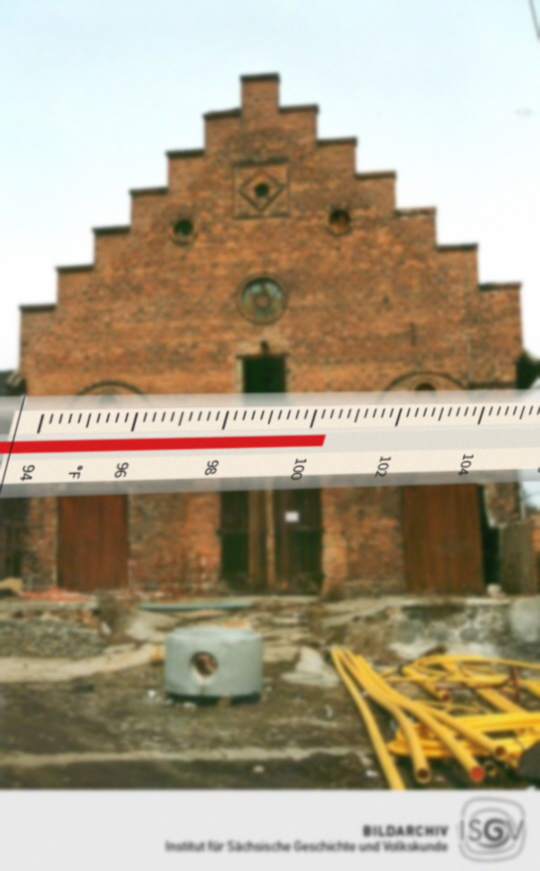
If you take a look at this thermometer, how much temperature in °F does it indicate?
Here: 100.4 °F
